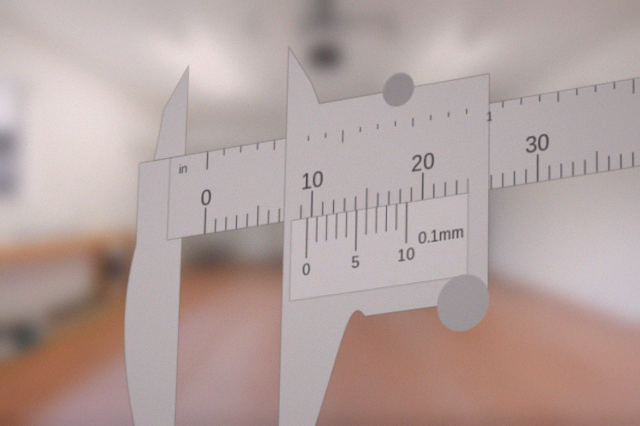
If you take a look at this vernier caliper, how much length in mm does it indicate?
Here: 9.6 mm
